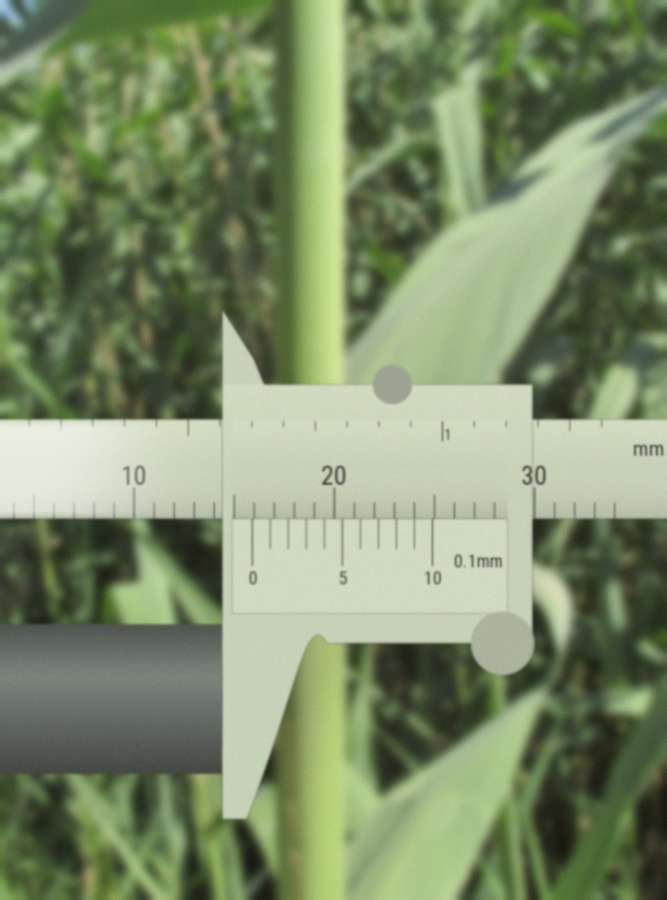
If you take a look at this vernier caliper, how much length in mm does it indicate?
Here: 15.9 mm
